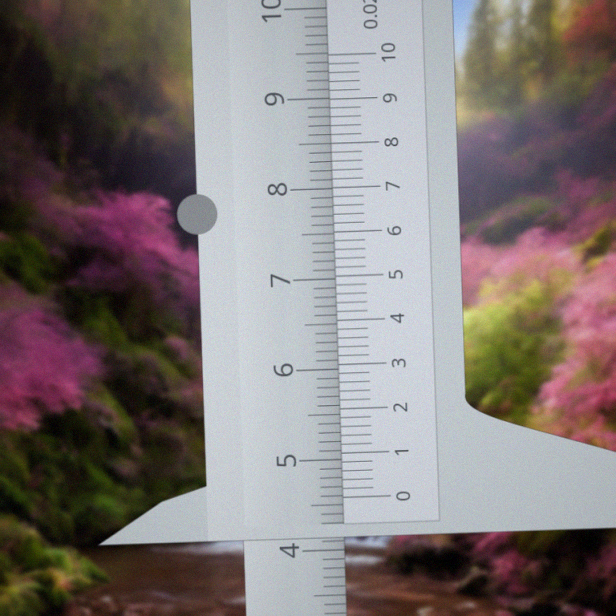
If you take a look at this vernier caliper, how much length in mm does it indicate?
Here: 45.8 mm
